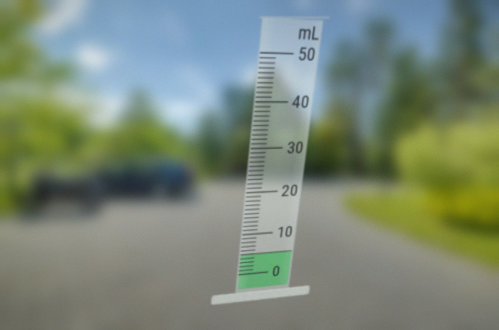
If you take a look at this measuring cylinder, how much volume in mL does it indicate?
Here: 5 mL
